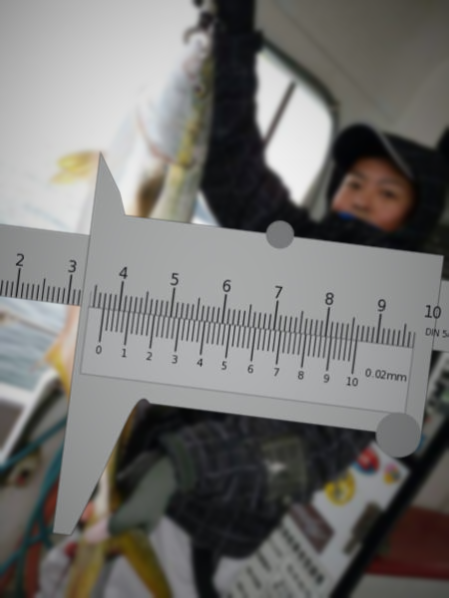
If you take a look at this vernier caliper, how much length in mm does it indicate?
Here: 37.0 mm
